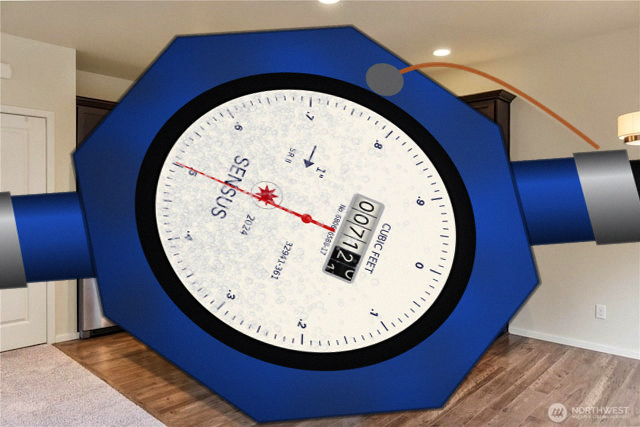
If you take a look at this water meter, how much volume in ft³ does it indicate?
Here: 7120.50 ft³
